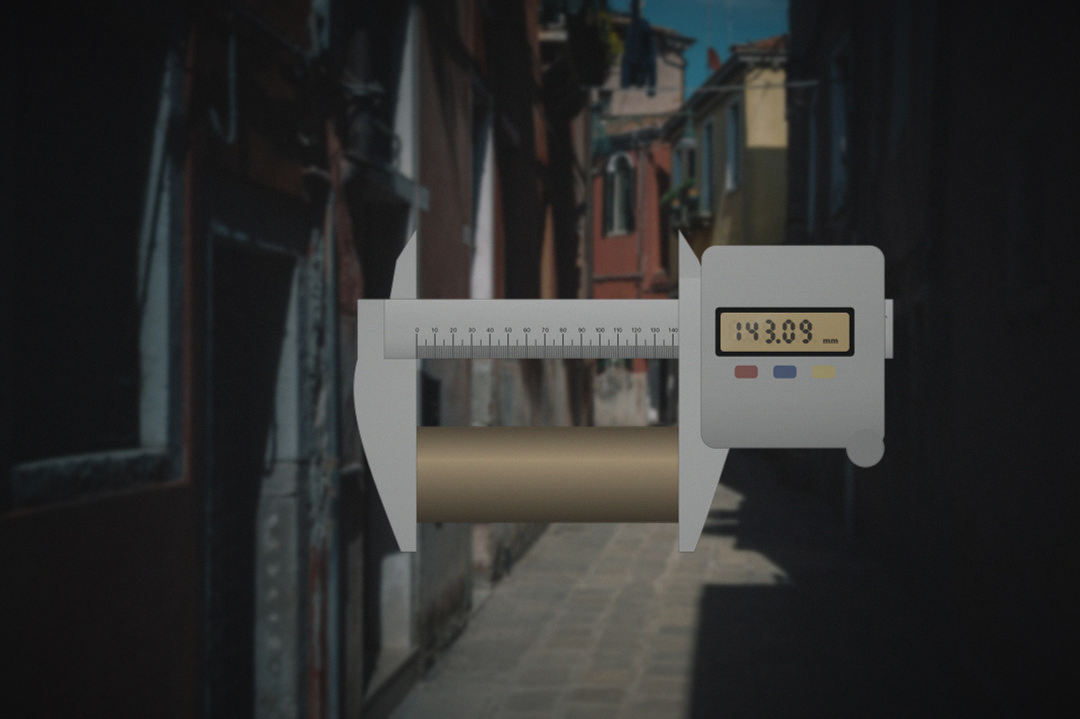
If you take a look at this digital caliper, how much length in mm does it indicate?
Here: 143.09 mm
